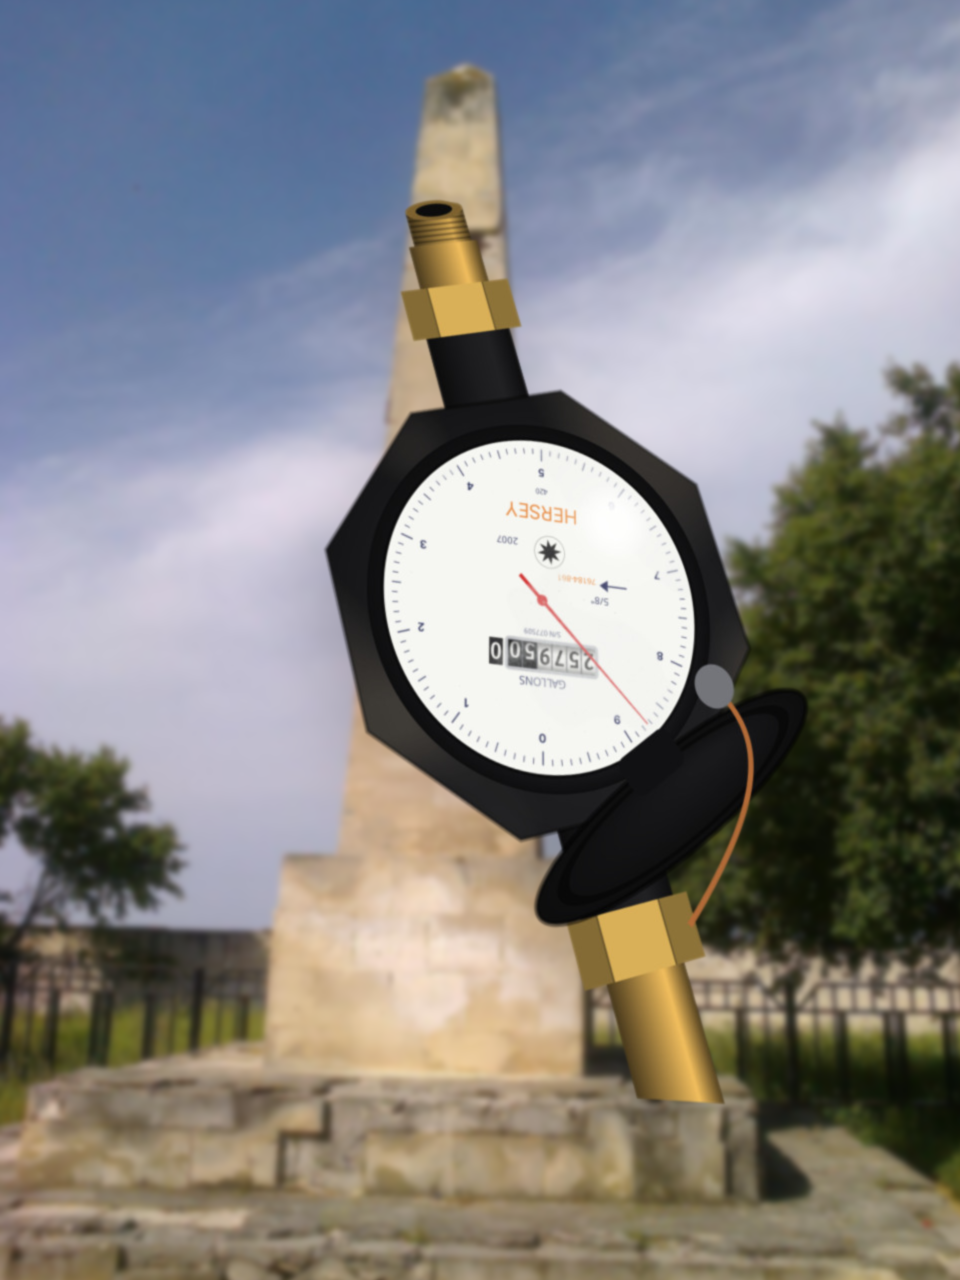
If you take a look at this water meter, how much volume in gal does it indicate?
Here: 2579498.7 gal
